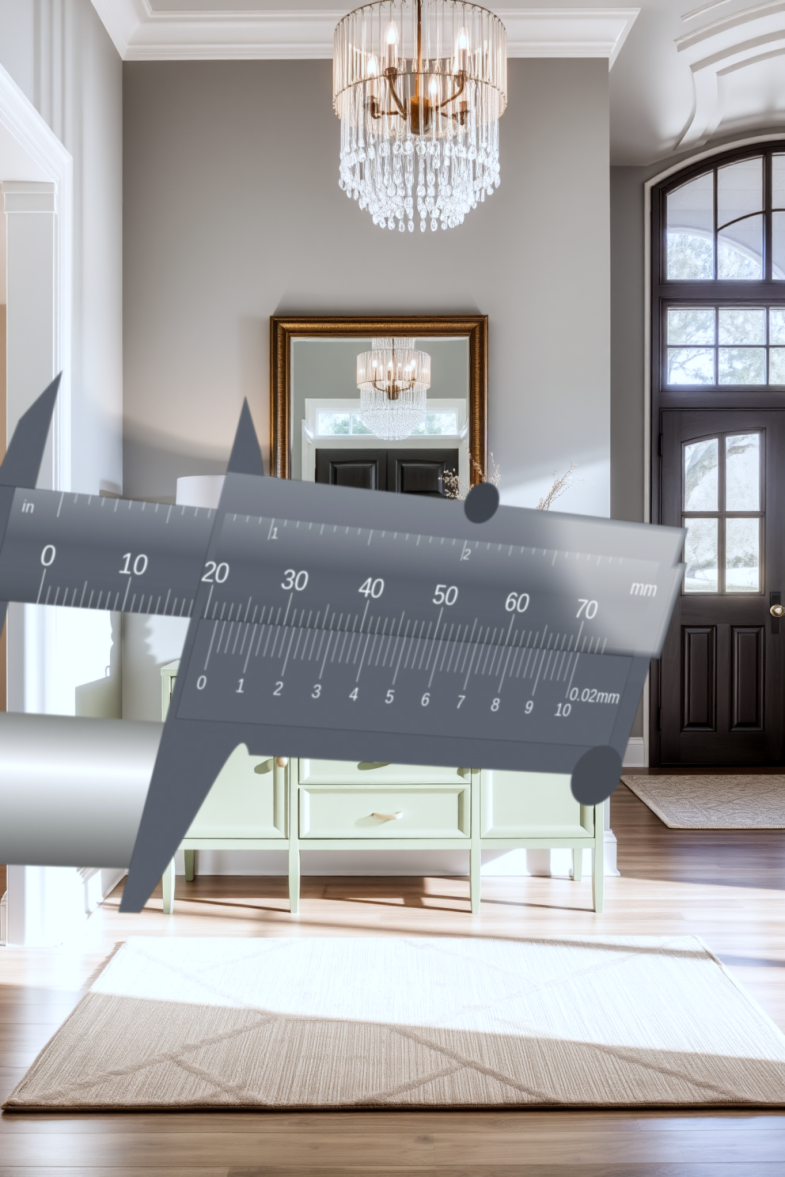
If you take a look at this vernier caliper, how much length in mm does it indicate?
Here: 21.6 mm
